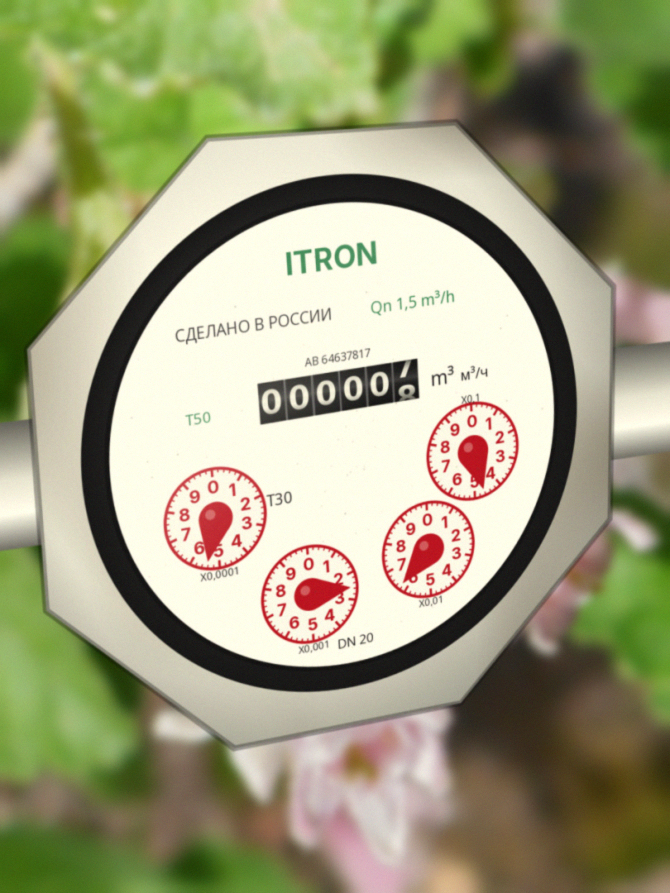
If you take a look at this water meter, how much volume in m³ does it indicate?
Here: 7.4625 m³
